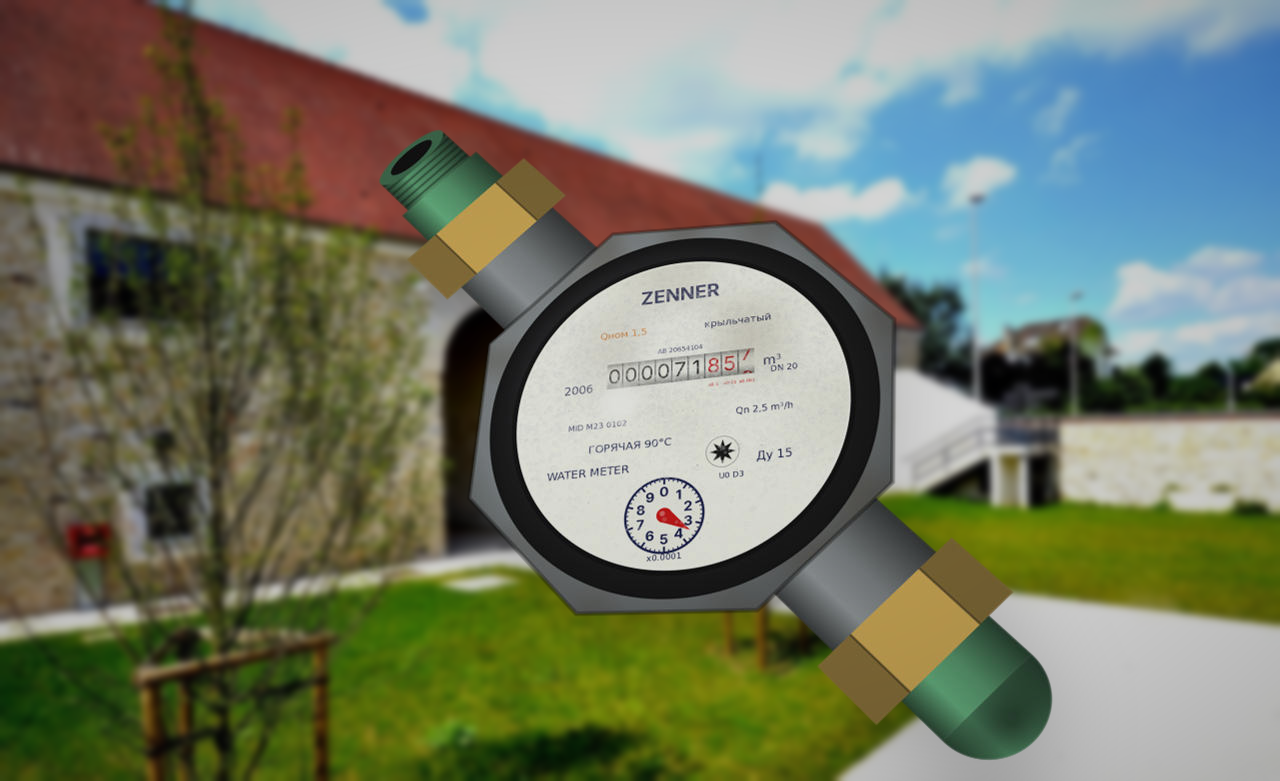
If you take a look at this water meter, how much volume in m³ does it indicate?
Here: 71.8573 m³
